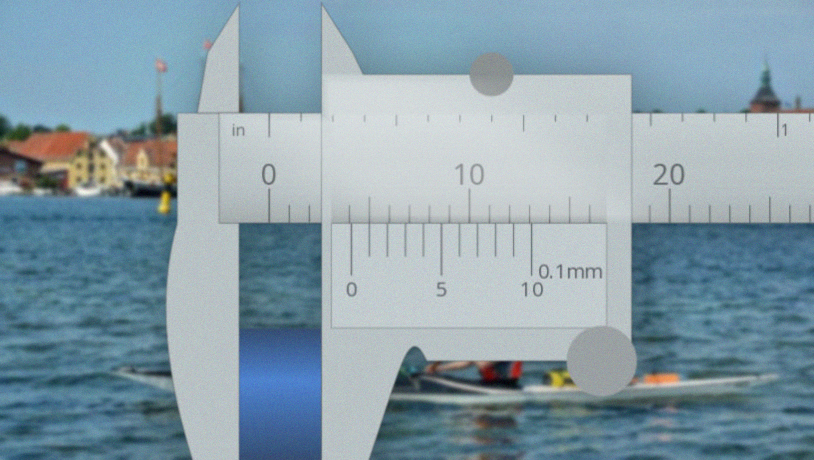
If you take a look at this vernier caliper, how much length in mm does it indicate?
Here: 4.1 mm
